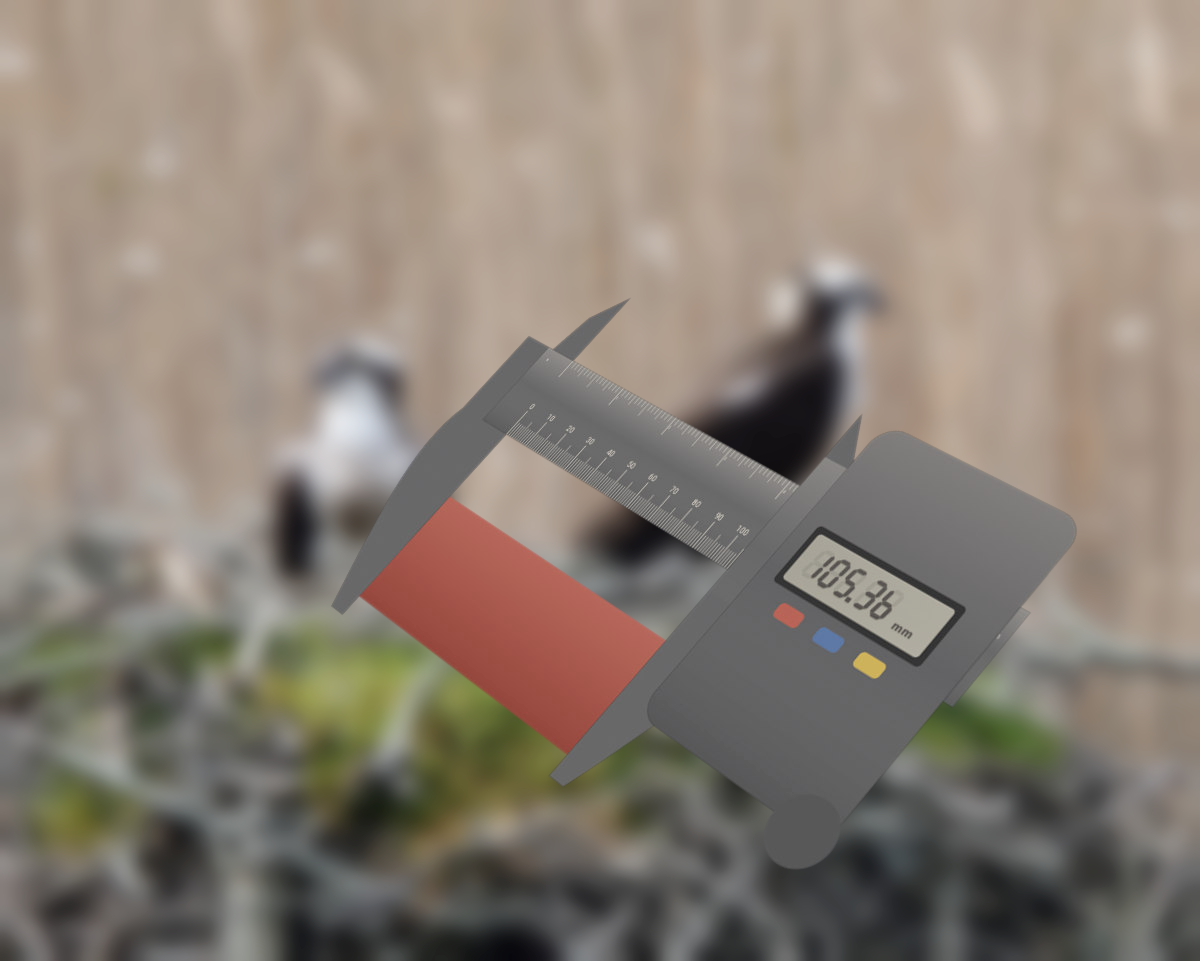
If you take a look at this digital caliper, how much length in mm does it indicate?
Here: 105.36 mm
